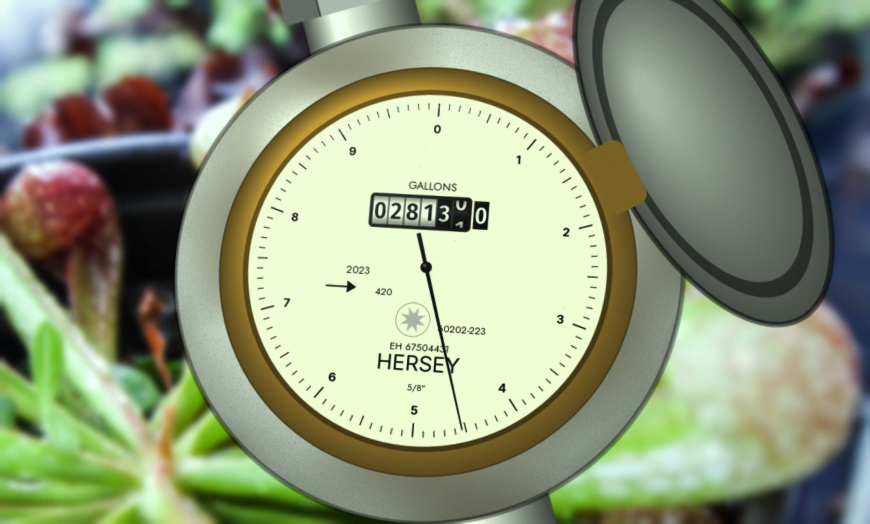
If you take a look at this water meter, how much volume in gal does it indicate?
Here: 281304.5 gal
